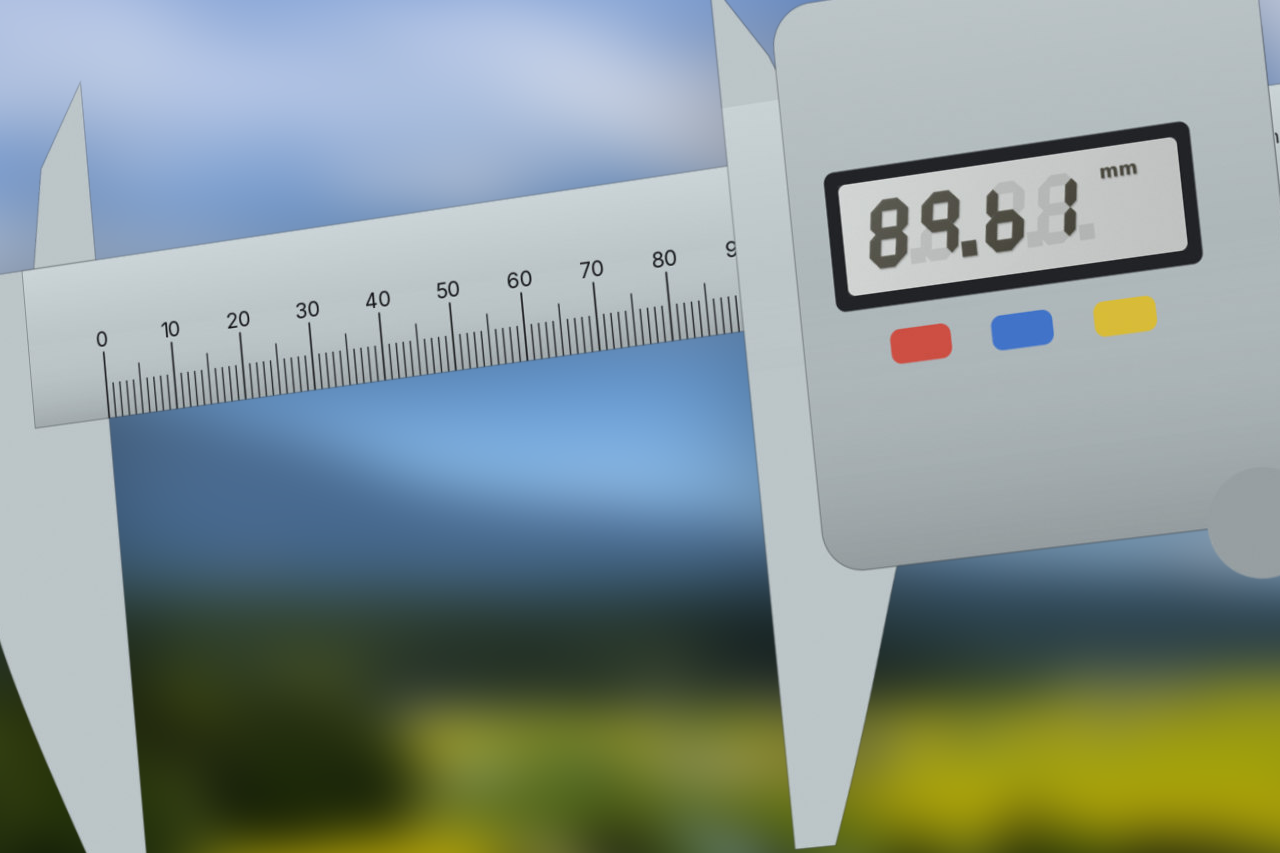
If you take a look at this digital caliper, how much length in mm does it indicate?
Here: 89.61 mm
